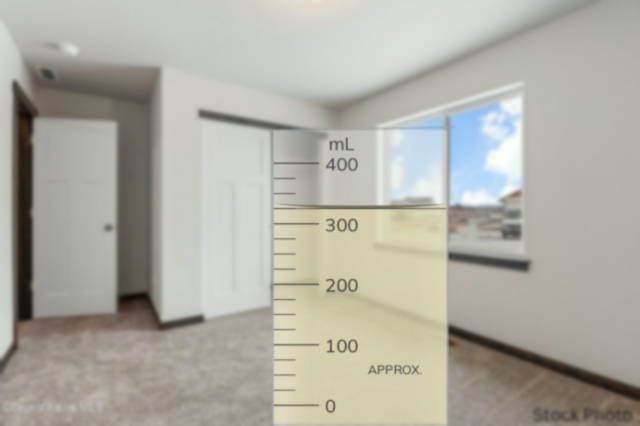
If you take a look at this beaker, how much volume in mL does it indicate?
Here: 325 mL
